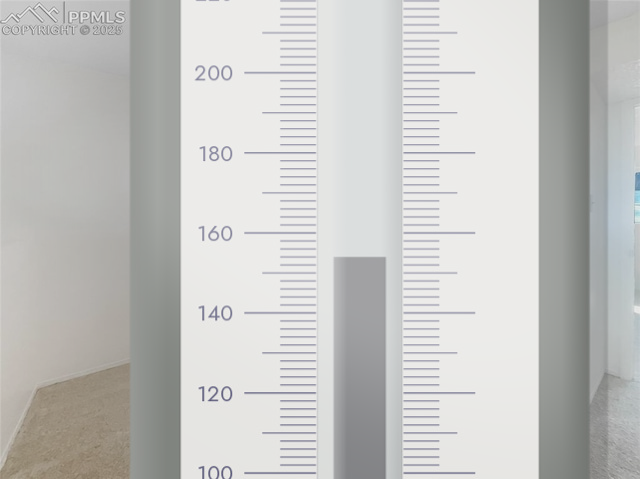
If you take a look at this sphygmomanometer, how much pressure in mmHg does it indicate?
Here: 154 mmHg
